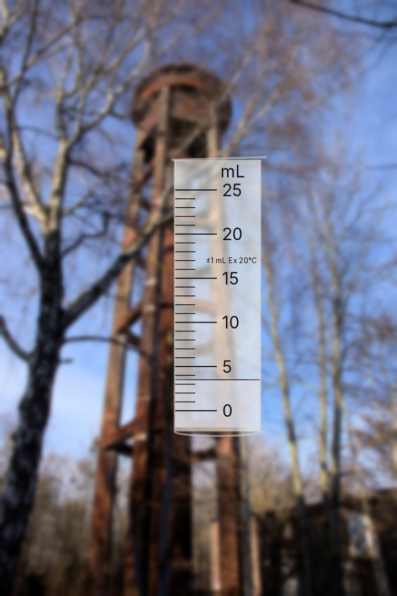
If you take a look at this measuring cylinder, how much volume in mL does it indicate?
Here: 3.5 mL
